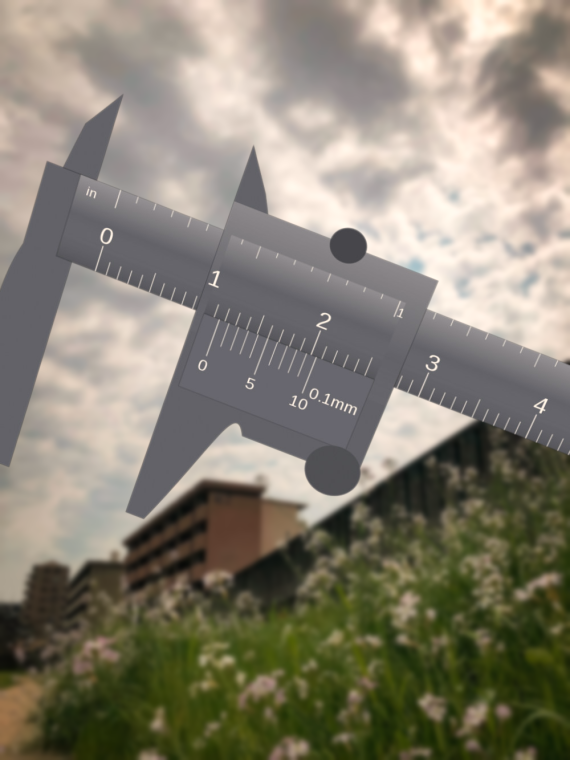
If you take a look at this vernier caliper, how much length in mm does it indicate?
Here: 11.5 mm
